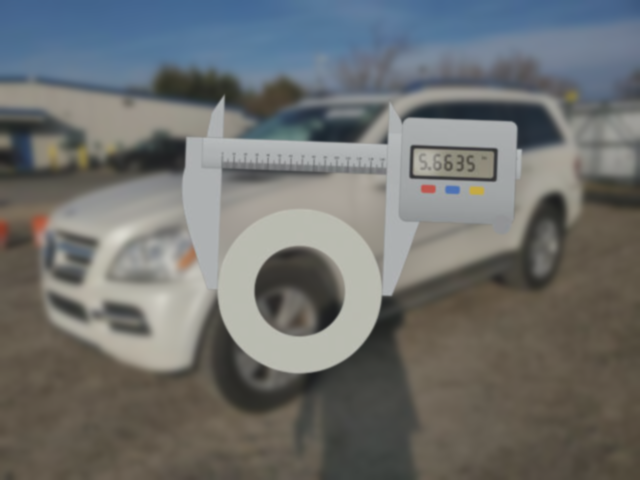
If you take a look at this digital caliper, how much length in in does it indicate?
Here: 5.6635 in
